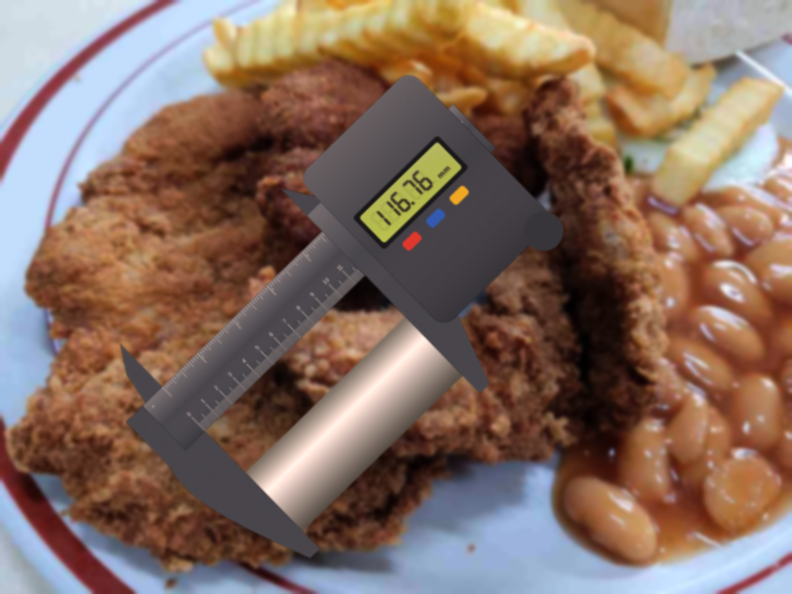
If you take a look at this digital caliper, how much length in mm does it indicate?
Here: 116.76 mm
